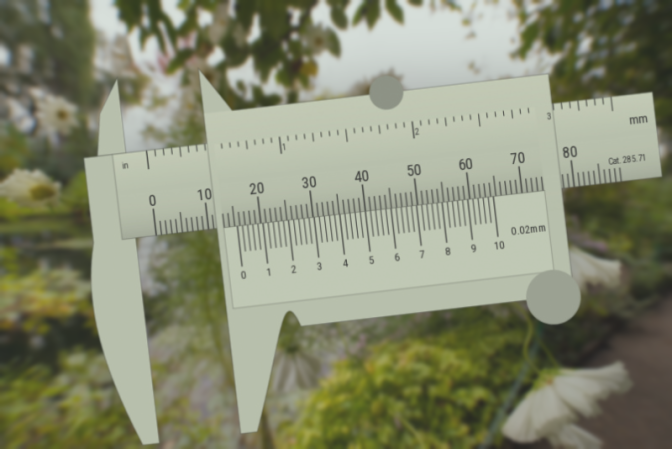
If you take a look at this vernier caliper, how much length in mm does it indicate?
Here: 15.5 mm
